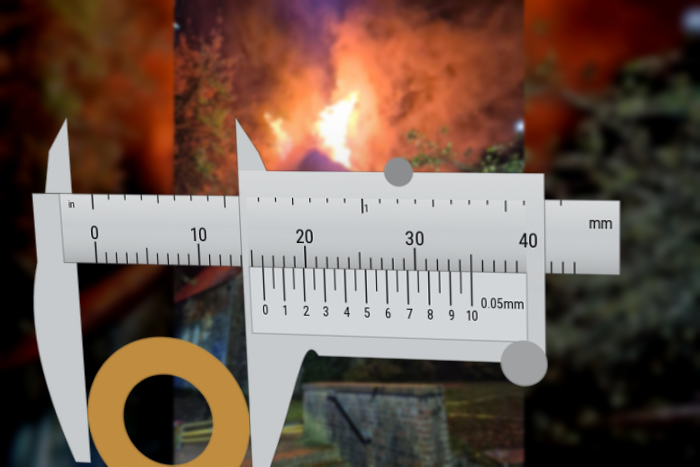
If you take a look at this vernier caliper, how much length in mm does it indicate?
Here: 16.0 mm
